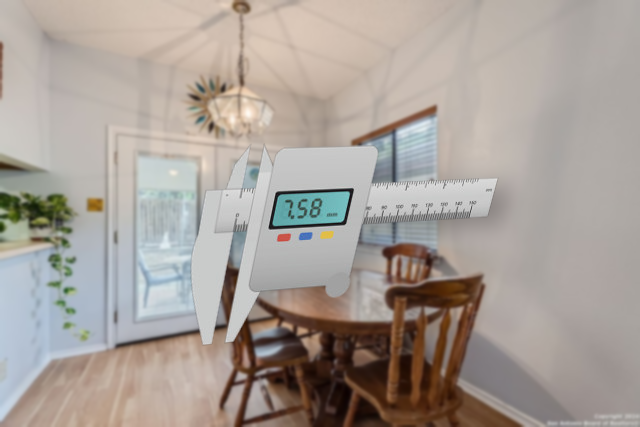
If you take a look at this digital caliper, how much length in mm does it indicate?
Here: 7.58 mm
